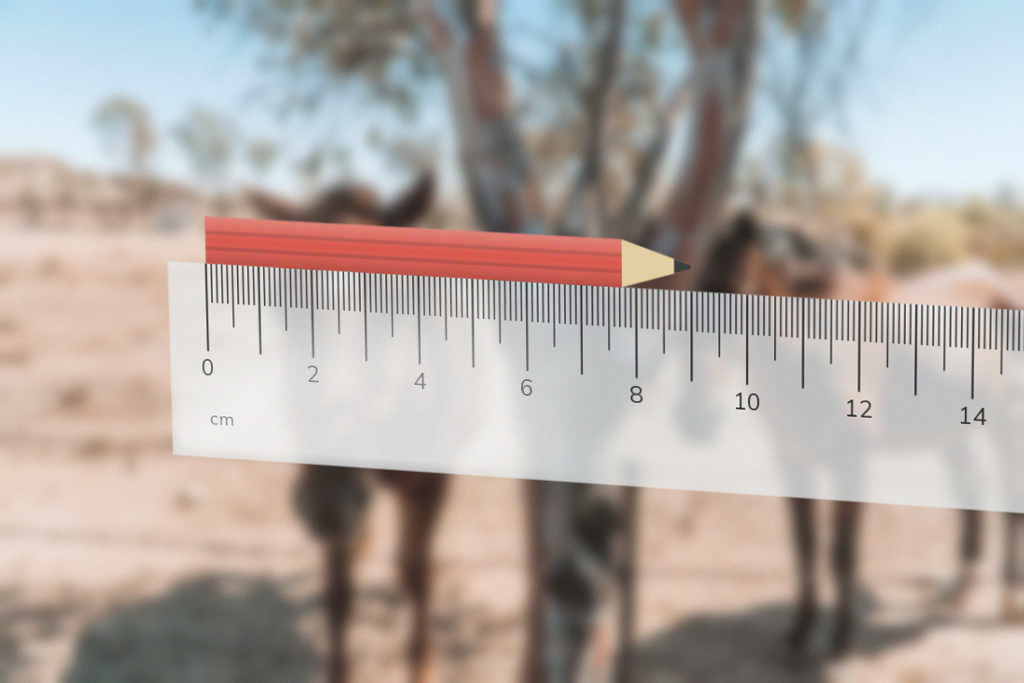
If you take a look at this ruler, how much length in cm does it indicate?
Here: 9 cm
